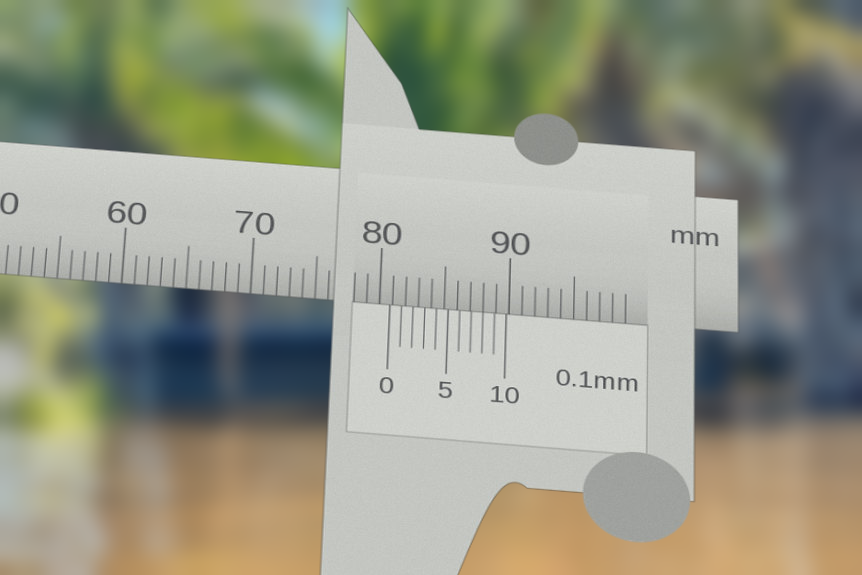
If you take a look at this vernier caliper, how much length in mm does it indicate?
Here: 80.8 mm
